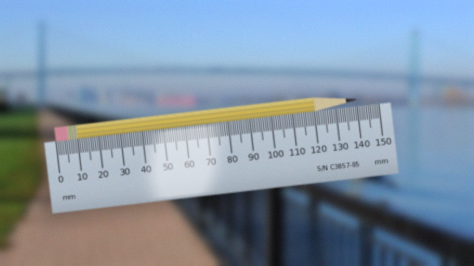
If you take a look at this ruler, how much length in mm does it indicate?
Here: 140 mm
